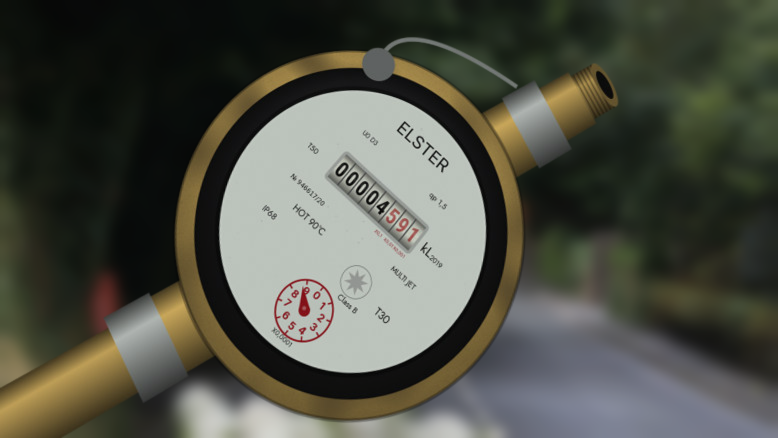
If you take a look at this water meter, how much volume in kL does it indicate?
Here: 4.5918 kL
